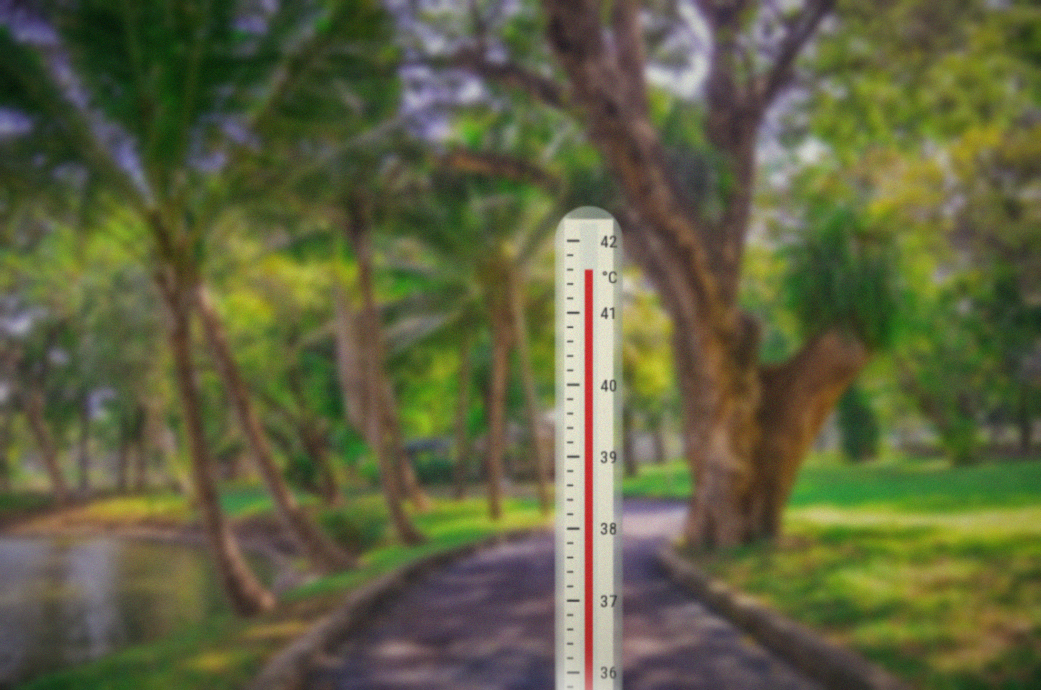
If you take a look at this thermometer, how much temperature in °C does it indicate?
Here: 41.6 °C
